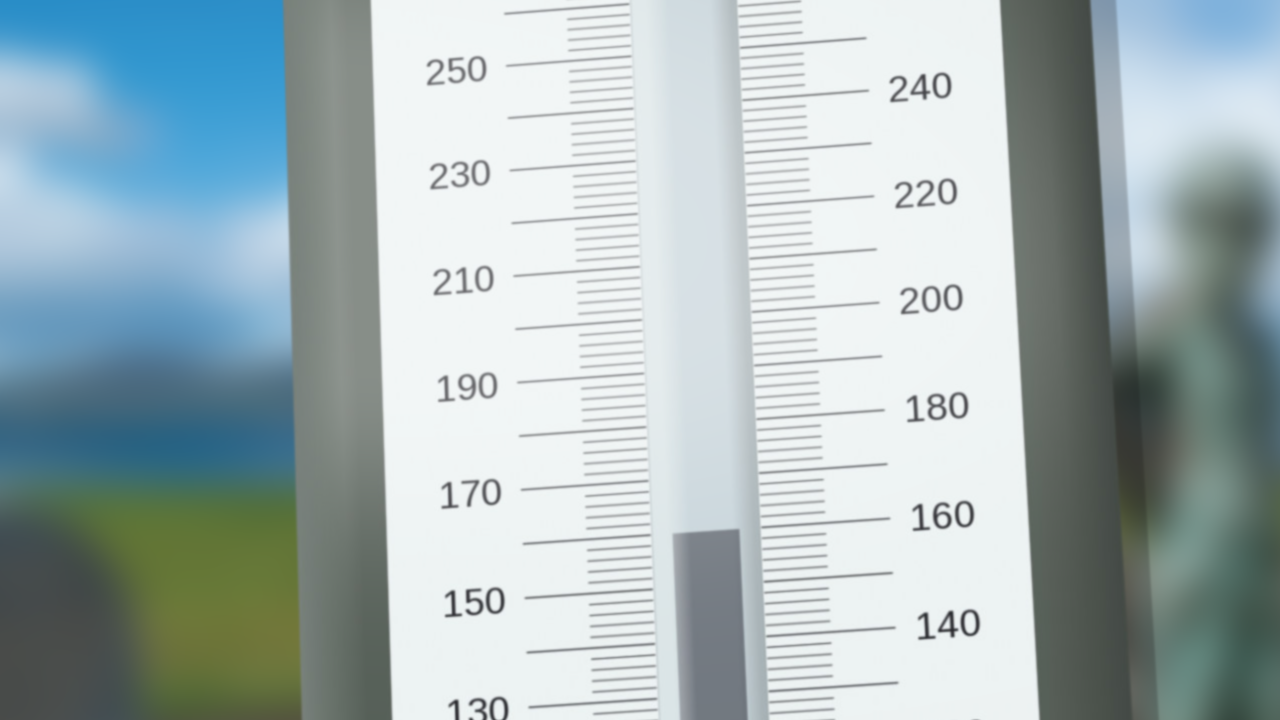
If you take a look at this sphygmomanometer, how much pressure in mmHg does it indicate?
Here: 160 mmHg
